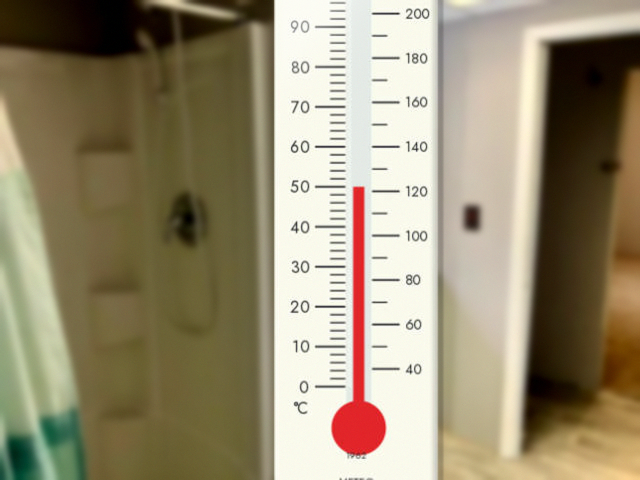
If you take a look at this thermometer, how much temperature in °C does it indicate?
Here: 50 °C
